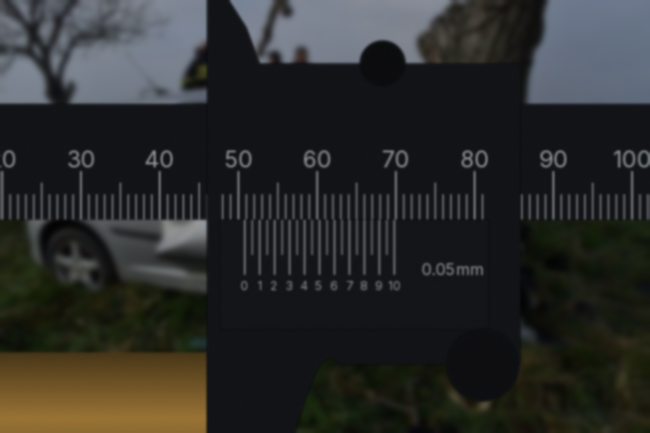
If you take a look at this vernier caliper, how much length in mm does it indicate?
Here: 50.8 mm
